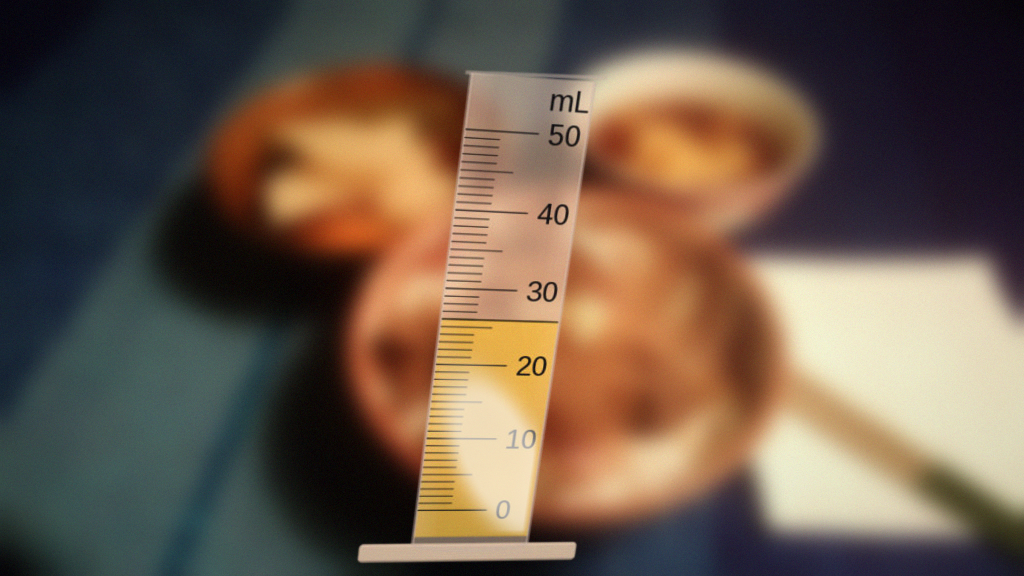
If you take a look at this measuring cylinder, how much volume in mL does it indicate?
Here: 26 mL
